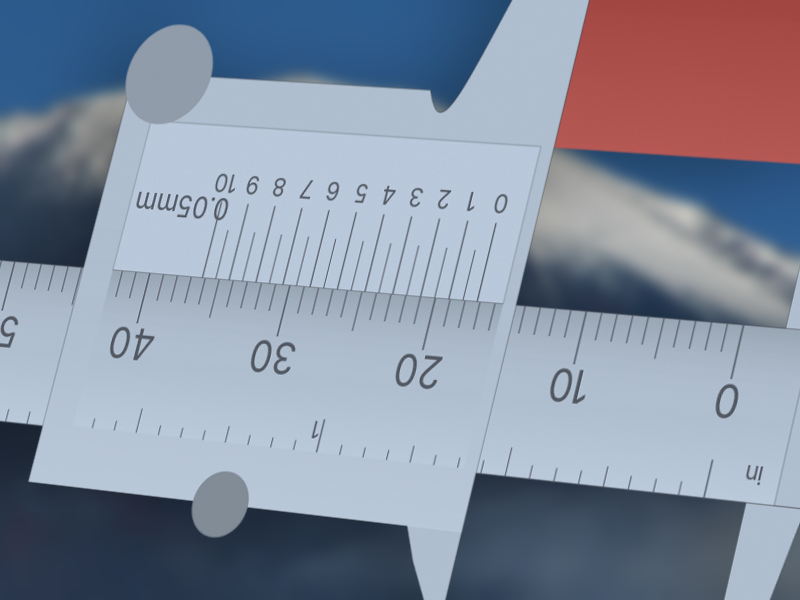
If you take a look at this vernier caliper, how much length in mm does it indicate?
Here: 17.2 mm
